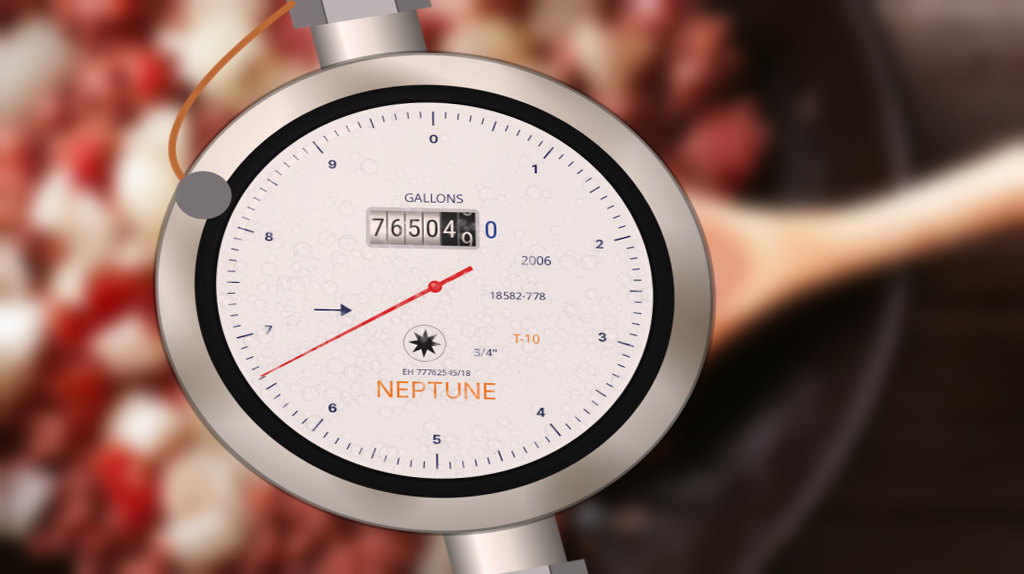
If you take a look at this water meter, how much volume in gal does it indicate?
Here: 7650486.6 gal
